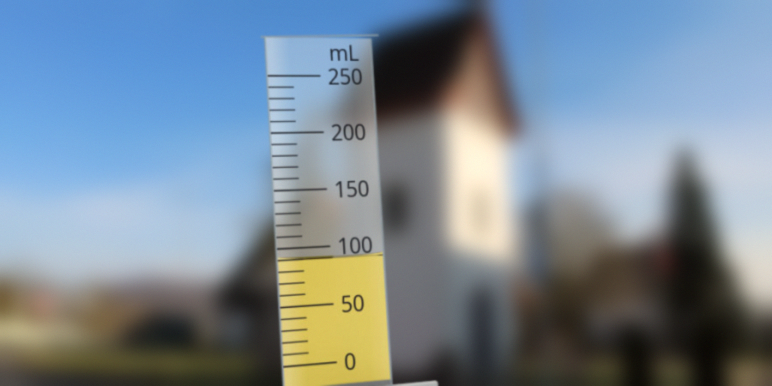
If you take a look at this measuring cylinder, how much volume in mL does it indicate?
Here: 90 mL
